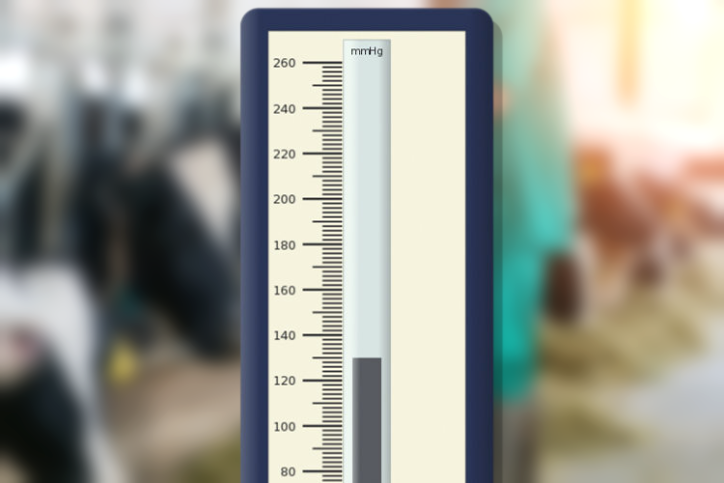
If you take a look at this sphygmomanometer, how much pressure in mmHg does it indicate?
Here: 130 mmHg
